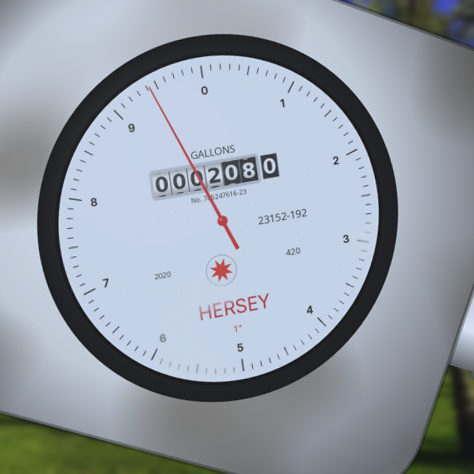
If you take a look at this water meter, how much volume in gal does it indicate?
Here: 2079.4 gal
